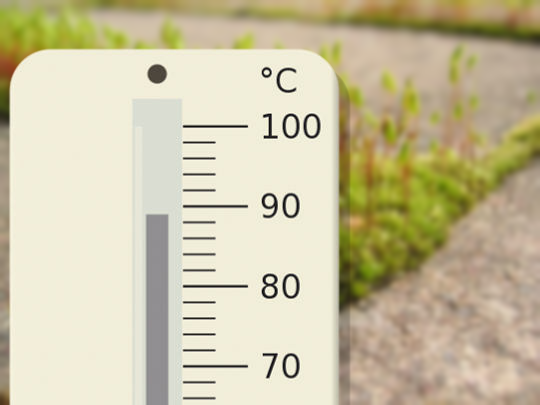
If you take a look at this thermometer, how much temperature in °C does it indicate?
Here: 89 °C
